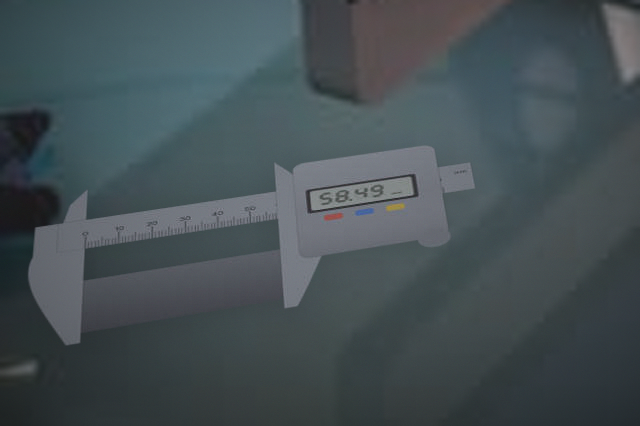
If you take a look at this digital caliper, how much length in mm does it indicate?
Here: 58.49 mm
